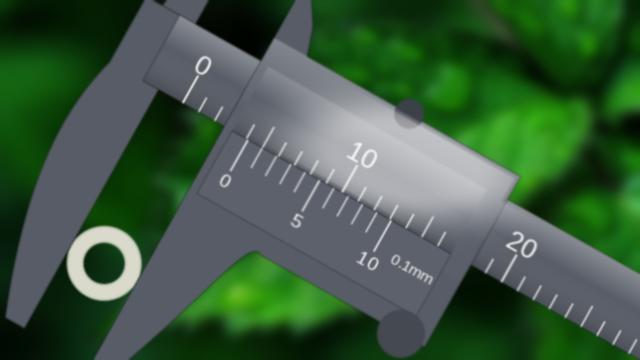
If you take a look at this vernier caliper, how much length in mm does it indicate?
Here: 4.1 mm
